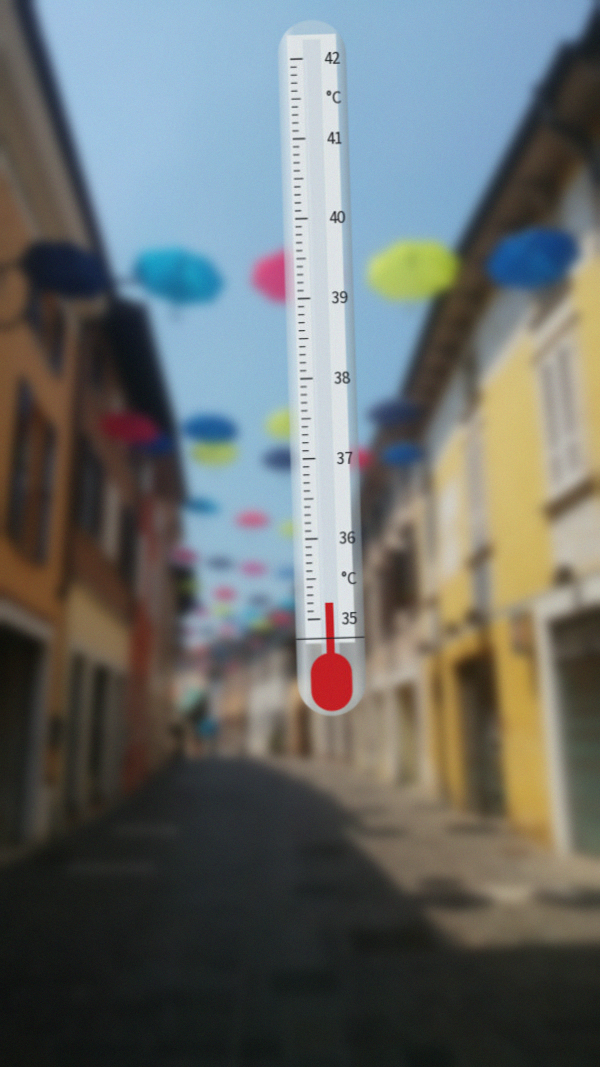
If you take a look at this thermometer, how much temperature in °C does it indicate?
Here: 35.2 °C
